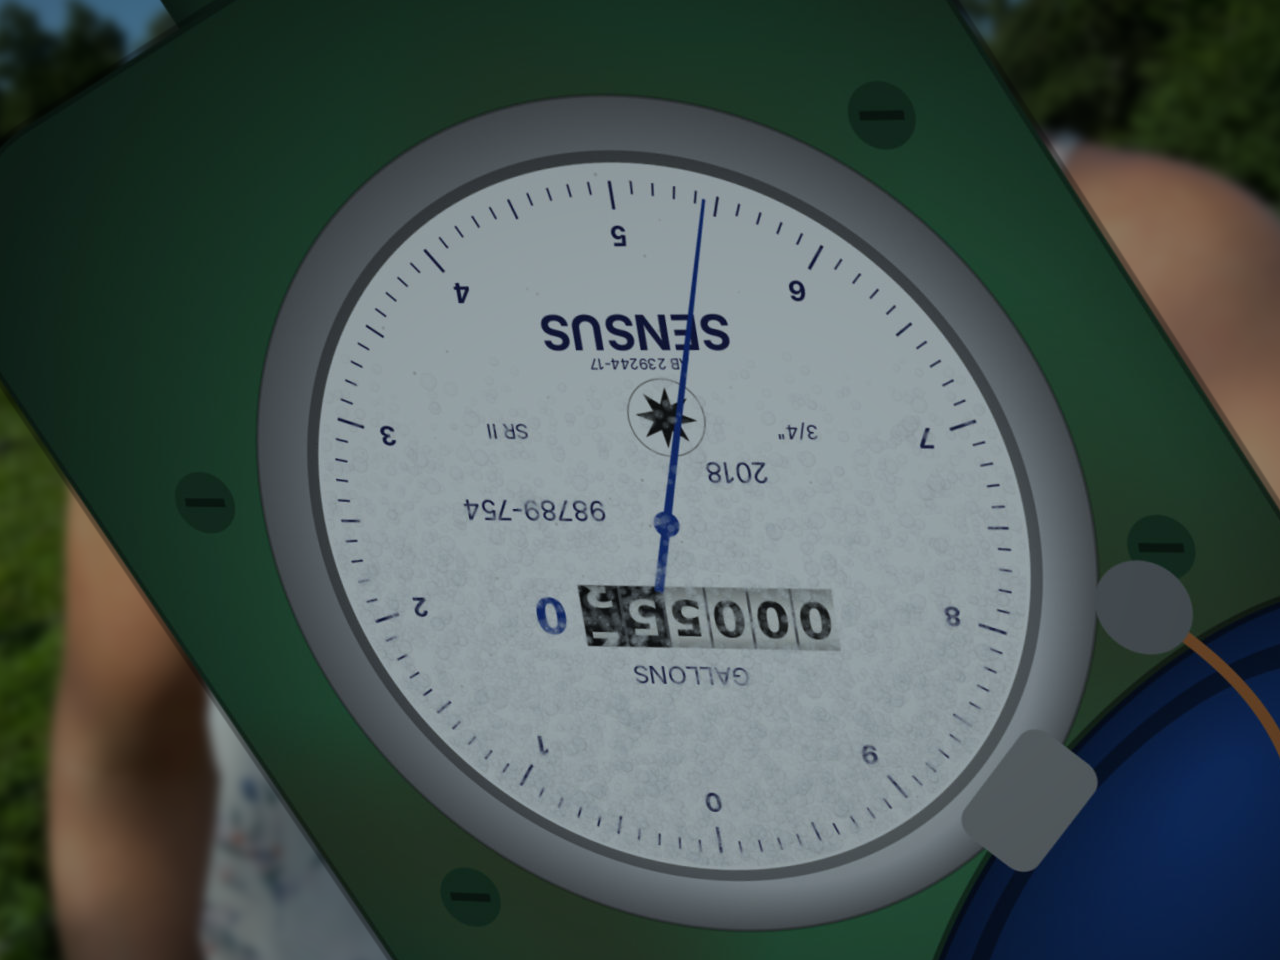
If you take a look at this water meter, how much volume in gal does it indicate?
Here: 5525.4 gal
